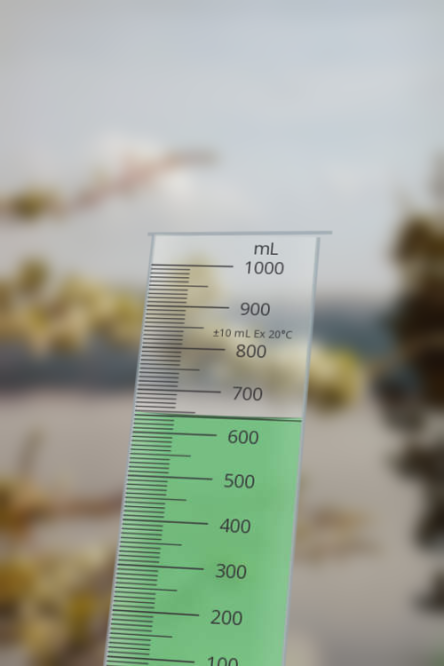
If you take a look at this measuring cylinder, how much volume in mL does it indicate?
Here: 640 mL
